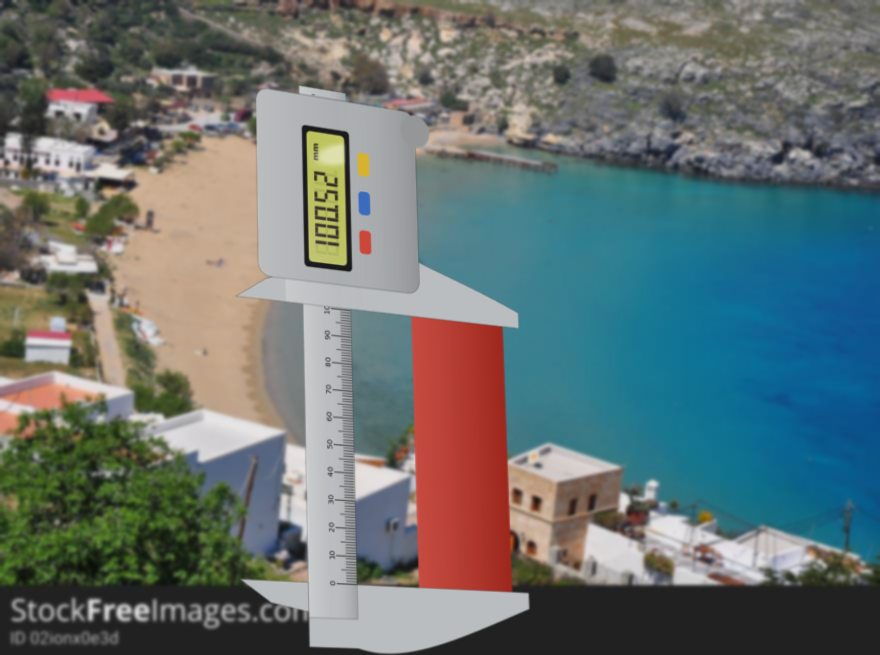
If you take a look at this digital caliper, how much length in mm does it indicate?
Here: 100.52 mm
